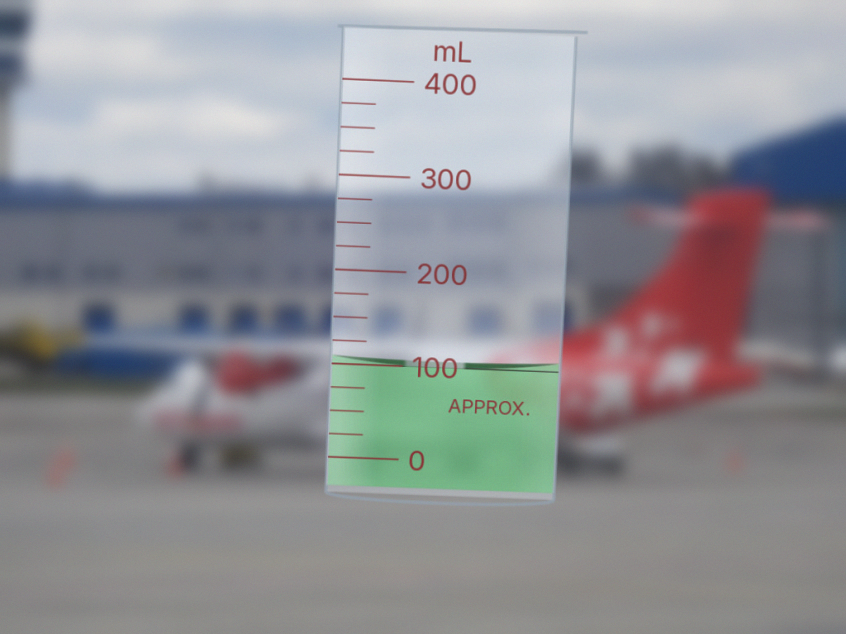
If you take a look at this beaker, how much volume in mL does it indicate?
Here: 100 mL
